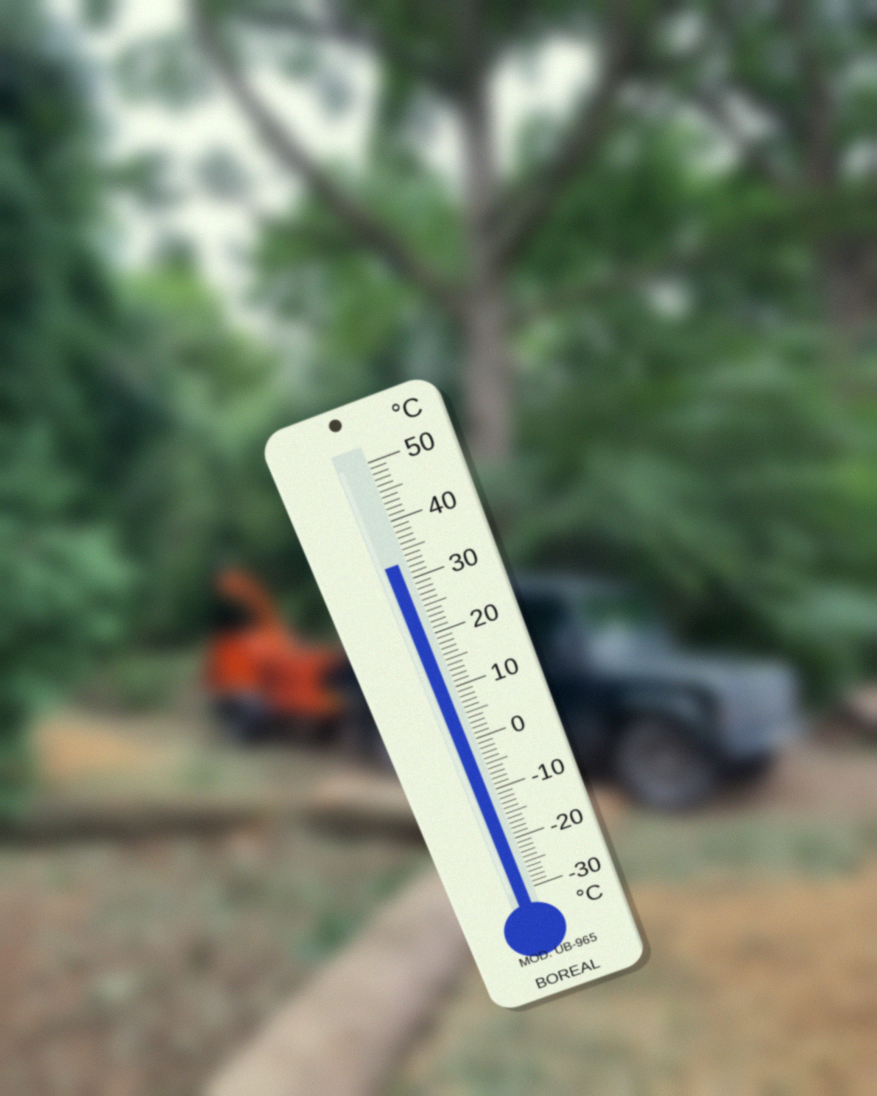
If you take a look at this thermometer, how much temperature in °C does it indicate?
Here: 33 °C
